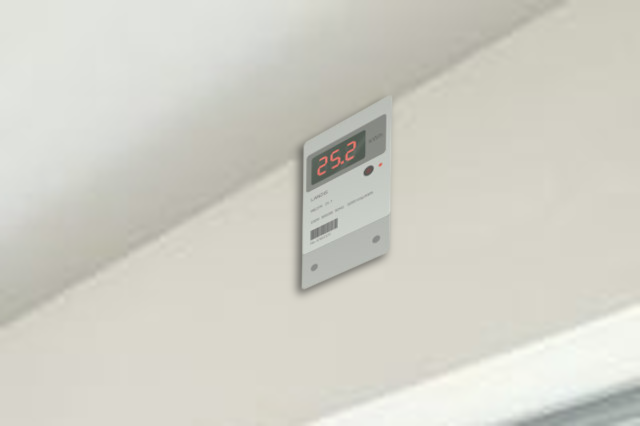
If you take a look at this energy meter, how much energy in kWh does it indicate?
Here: 25.2 kWh
